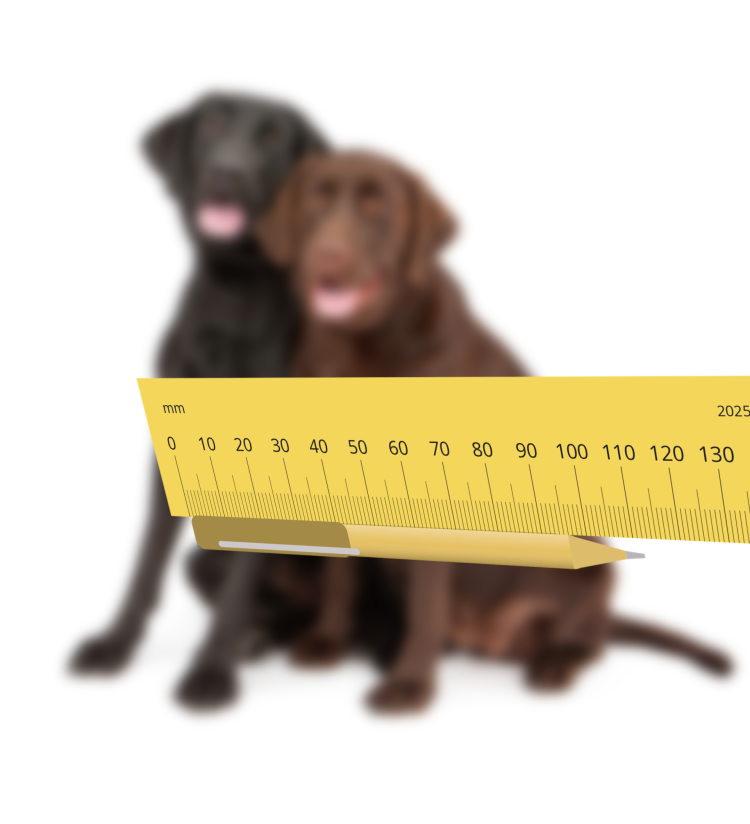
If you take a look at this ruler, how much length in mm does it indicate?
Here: 112 mm
